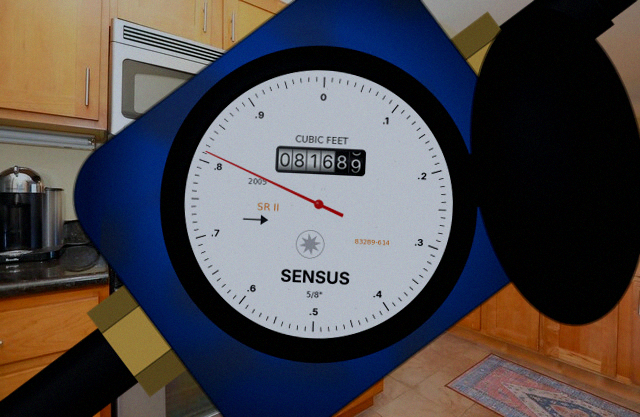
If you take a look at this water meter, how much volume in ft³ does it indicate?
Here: 81688.81 ft³
